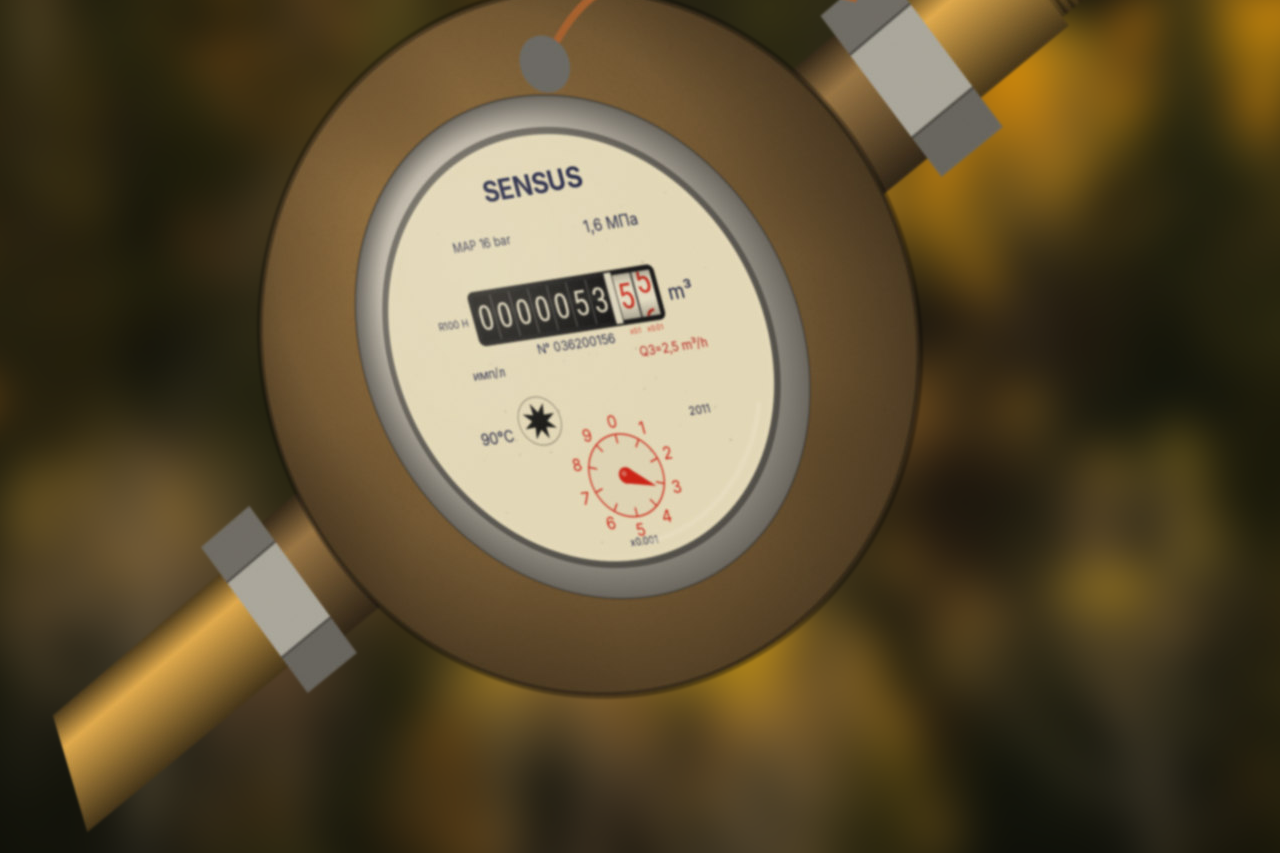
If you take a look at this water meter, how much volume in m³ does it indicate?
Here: 53.553 m³
